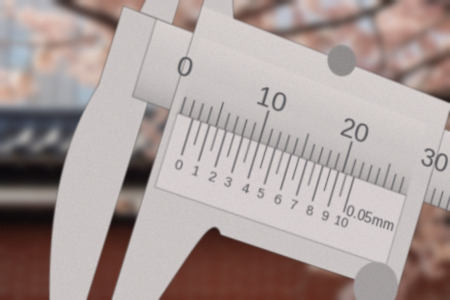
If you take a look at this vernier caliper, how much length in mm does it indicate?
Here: 2.4 mm
